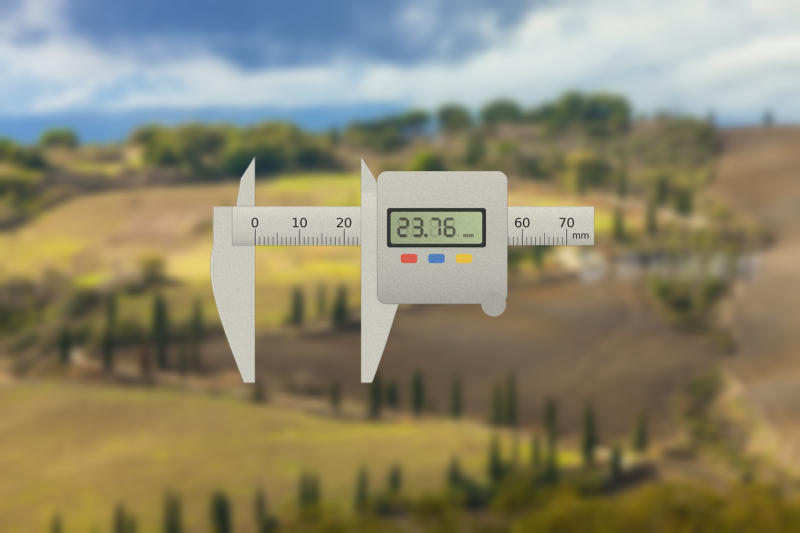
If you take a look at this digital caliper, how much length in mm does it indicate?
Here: 23.76 mm
